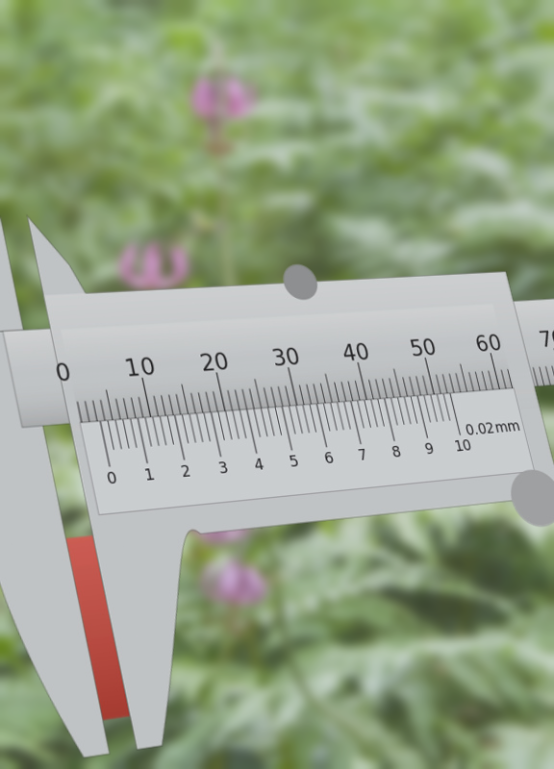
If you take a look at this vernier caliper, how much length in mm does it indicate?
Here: 3.4 mm
